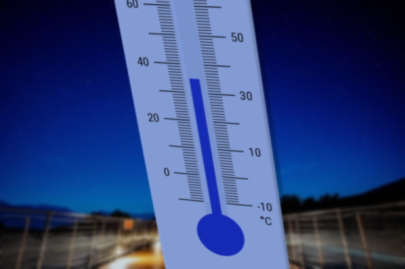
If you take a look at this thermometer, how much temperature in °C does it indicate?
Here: 35 °C
